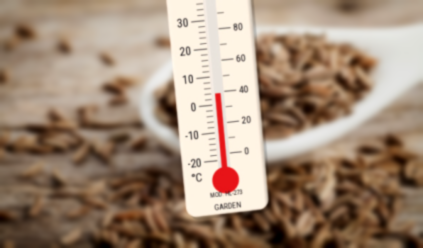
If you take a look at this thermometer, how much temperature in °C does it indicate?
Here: 4 °C
